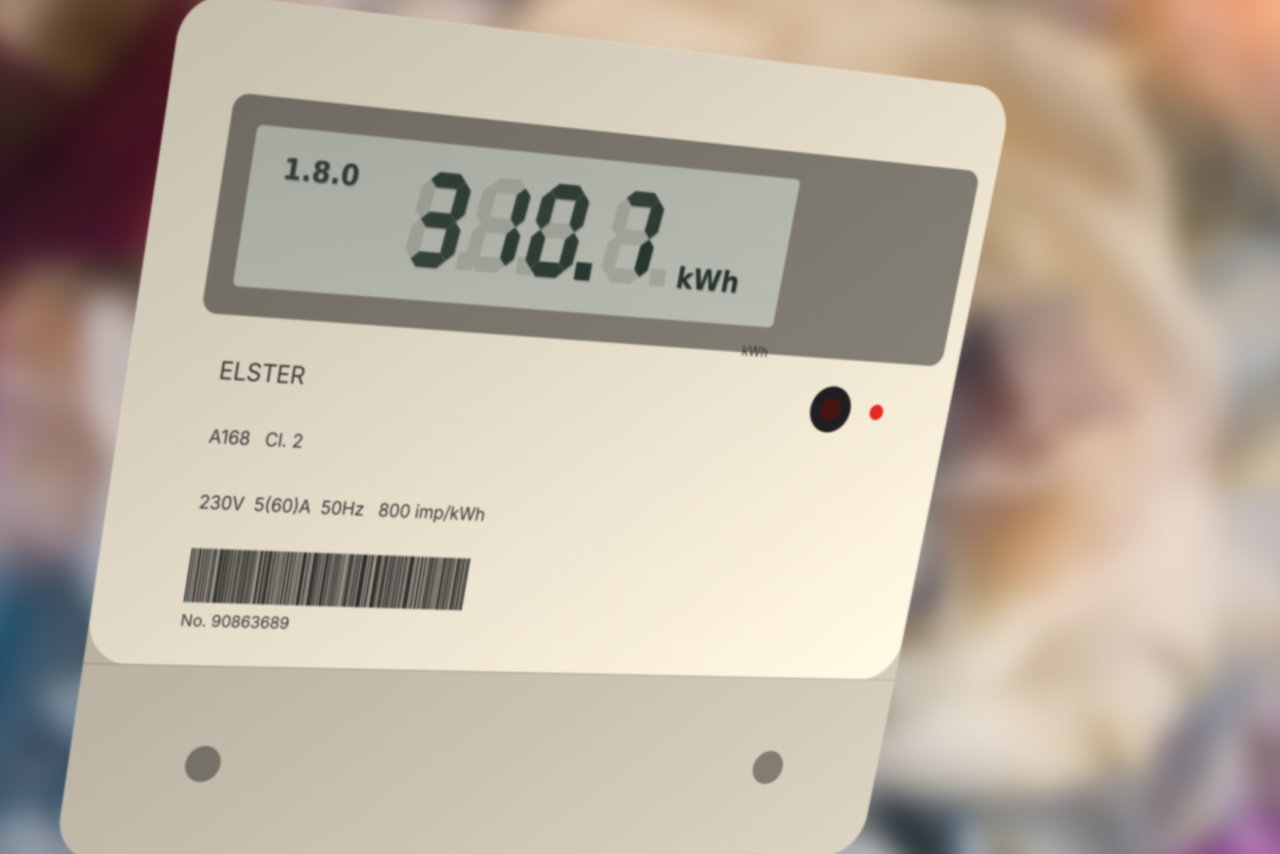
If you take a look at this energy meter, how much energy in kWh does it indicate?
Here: 310.7 kWh
